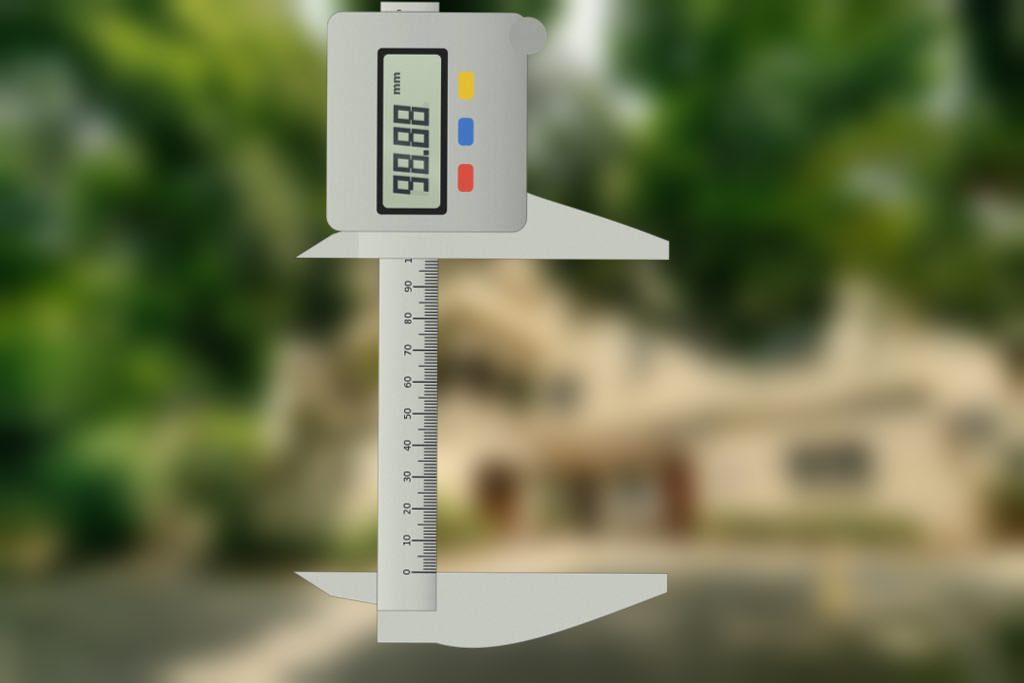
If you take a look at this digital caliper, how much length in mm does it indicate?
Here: 98.88 mm
